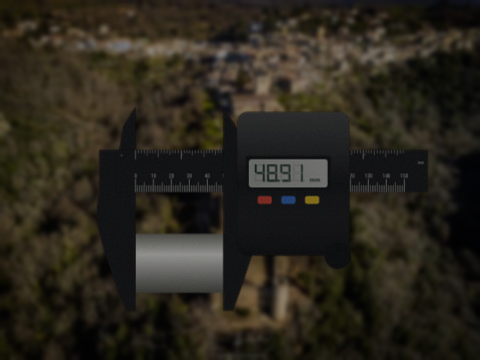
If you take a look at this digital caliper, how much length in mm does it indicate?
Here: 48.91 mm
